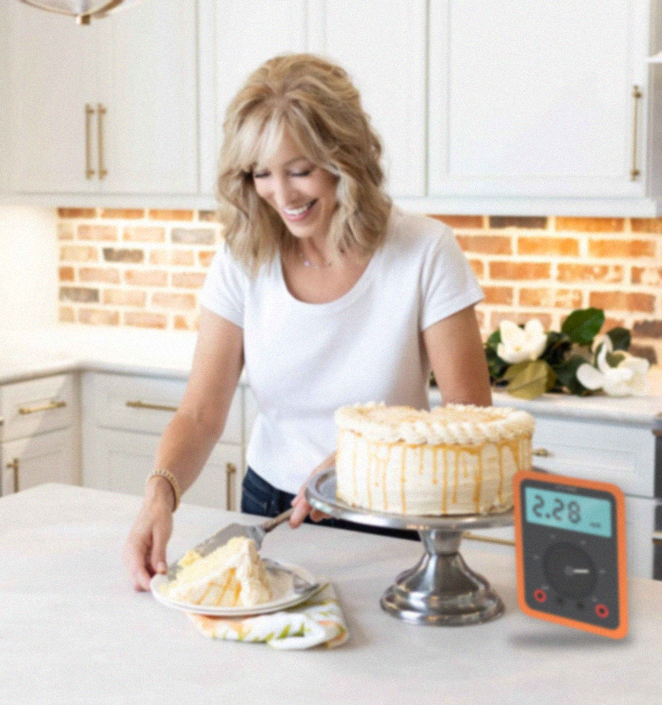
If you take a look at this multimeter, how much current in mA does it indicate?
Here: 2.28 mA
